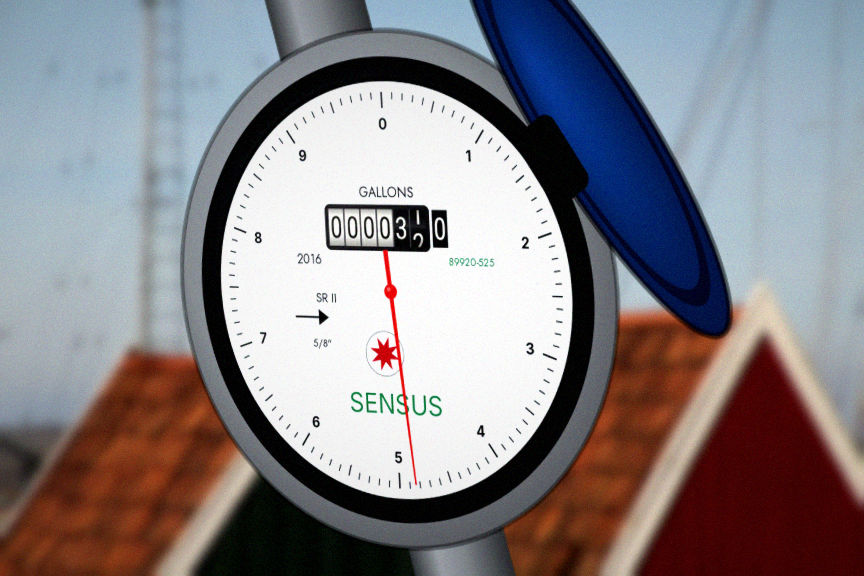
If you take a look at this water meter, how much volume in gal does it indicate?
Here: 314.8 gal
